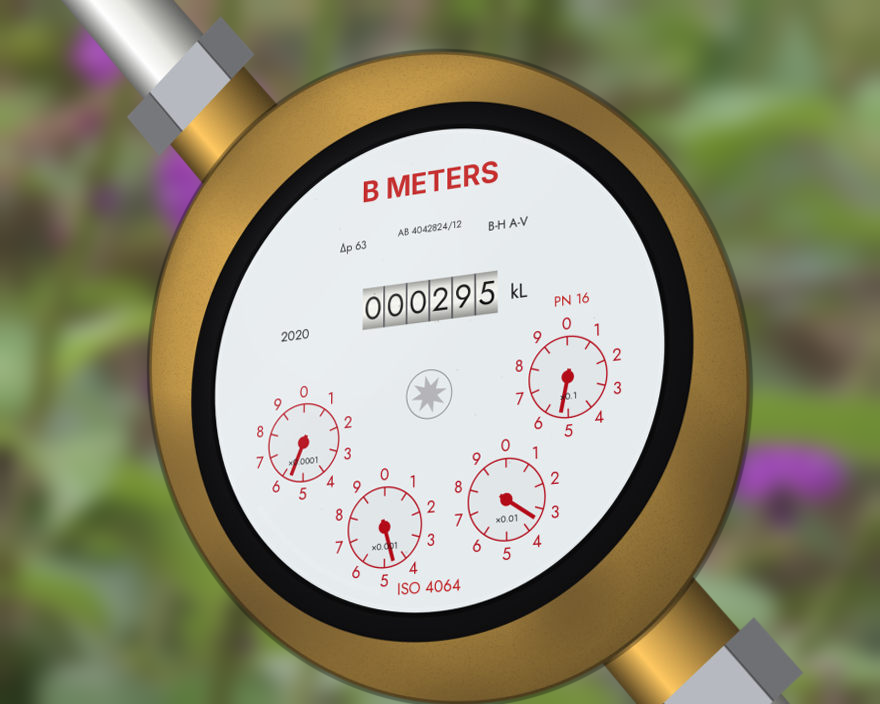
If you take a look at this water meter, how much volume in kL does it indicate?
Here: 295.5345 kL
